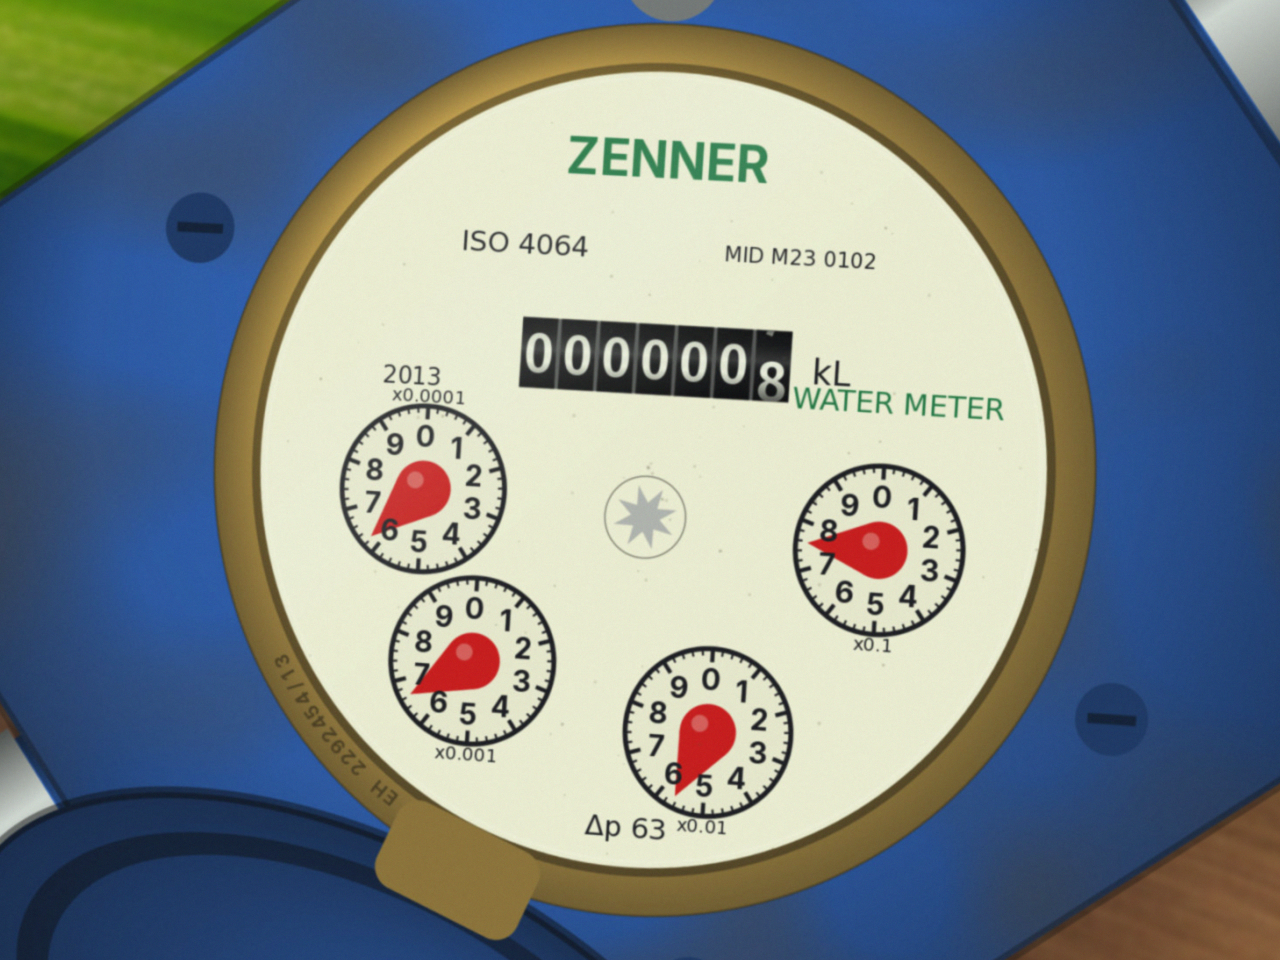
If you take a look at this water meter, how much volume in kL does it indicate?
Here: 7.7566 kL
